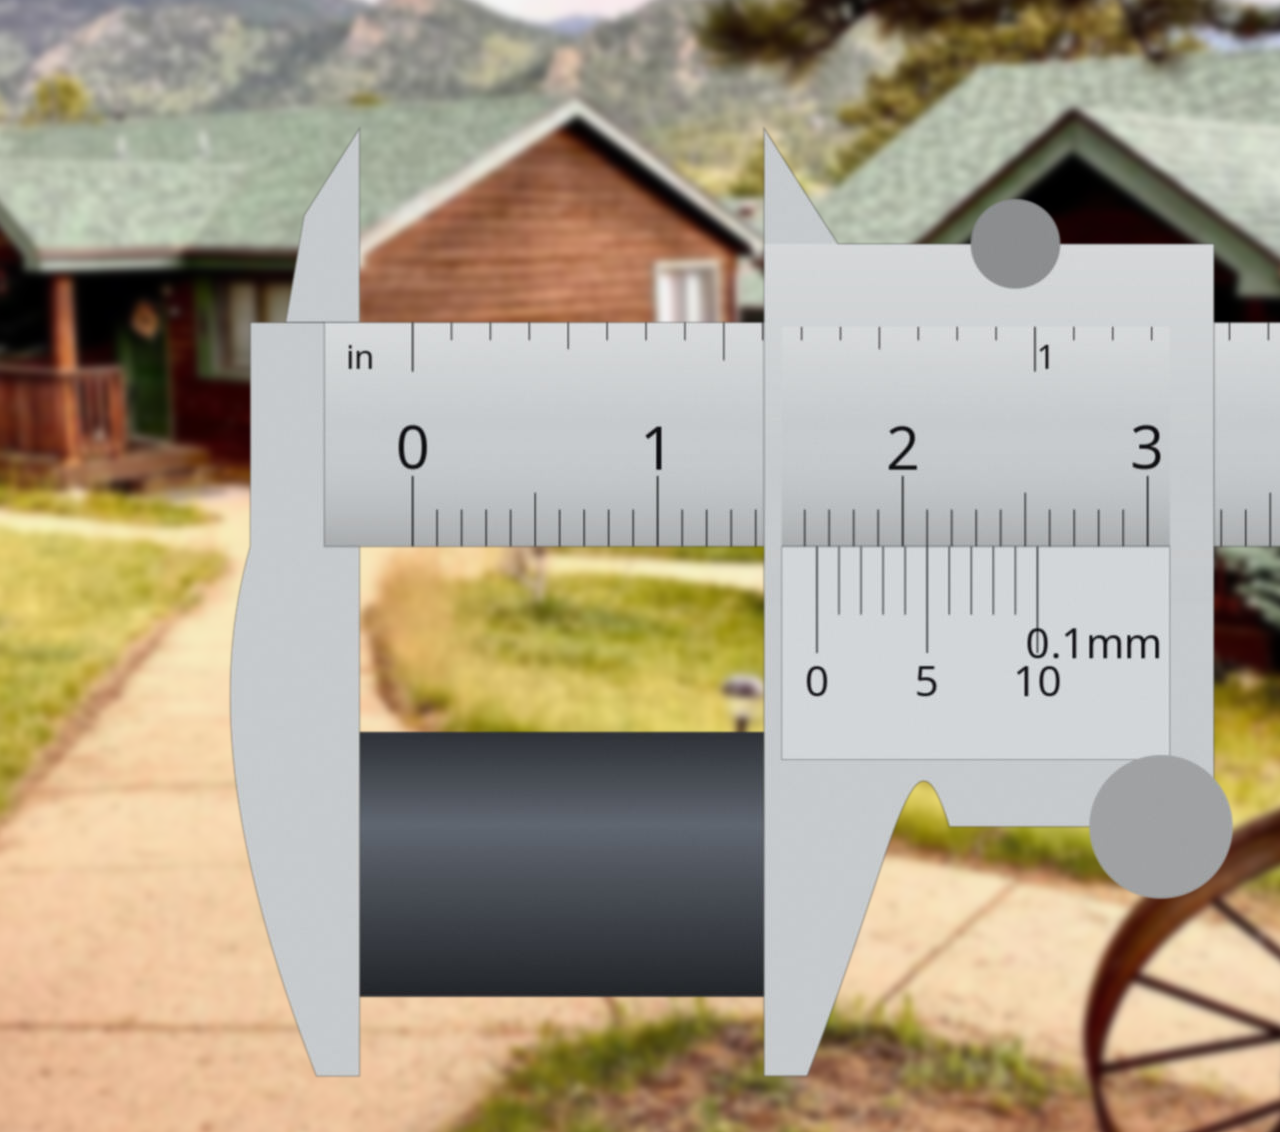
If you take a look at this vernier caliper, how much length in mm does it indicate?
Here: 16.5 mm
